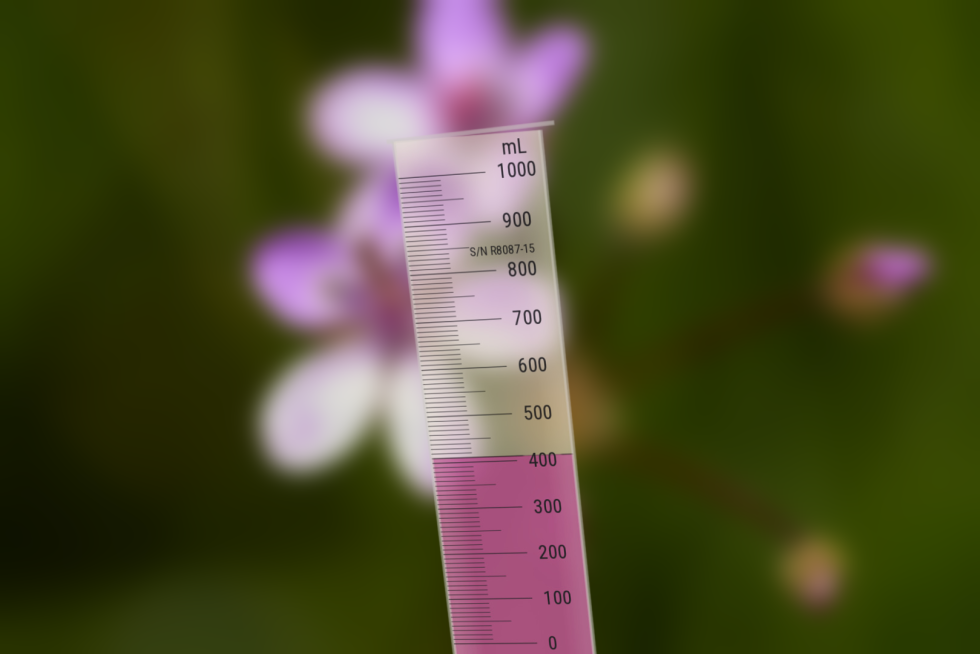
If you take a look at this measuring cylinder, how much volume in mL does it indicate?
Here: 410 mL
